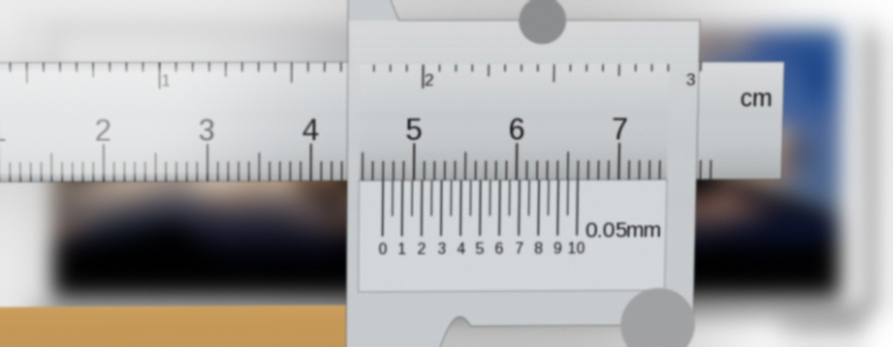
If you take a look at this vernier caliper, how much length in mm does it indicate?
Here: 47.0 mm
